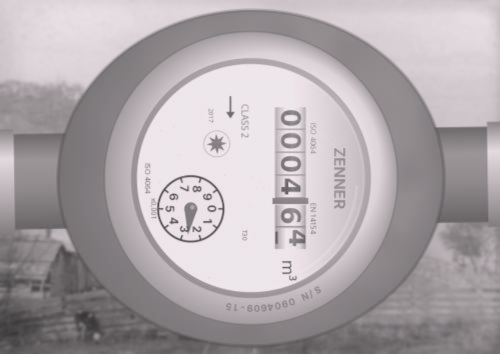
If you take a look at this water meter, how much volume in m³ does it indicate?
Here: 4.642 m³
